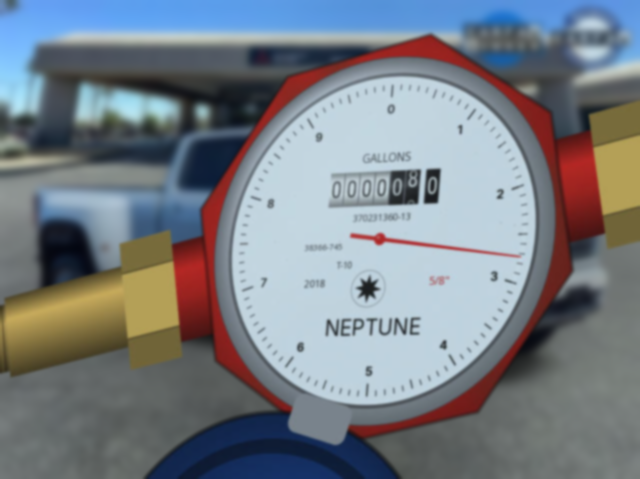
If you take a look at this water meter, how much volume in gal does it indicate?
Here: 82.7 gal
